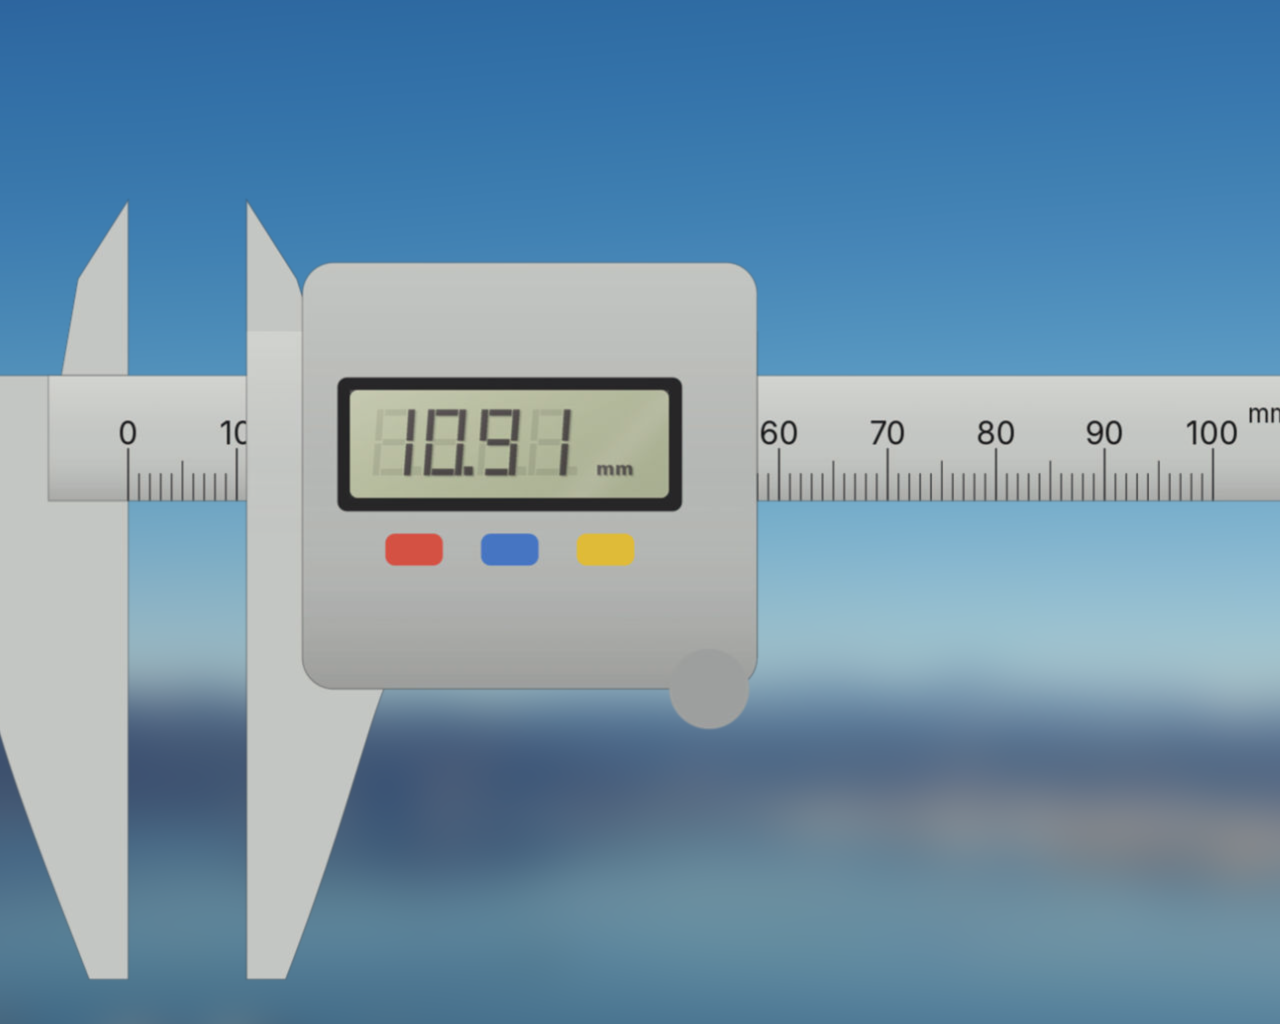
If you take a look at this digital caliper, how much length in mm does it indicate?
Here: 10.91 mm
